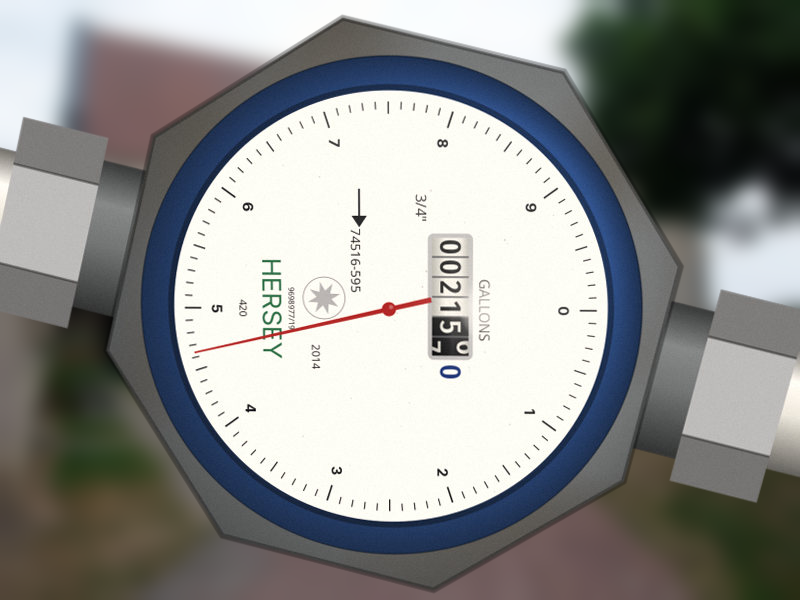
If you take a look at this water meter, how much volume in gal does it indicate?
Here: 21564.6 gal
